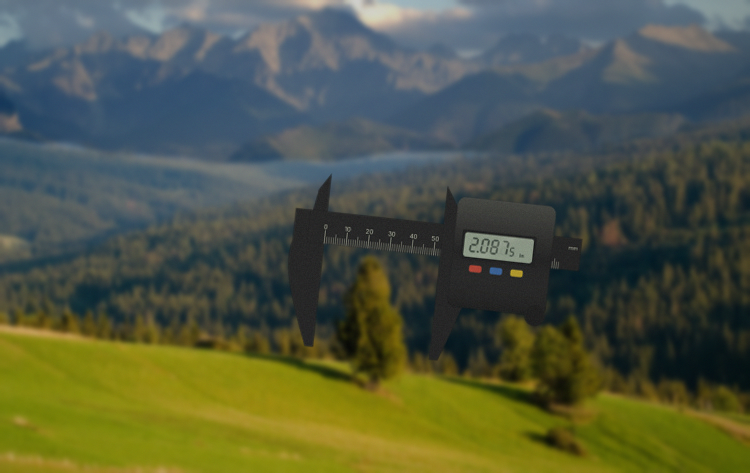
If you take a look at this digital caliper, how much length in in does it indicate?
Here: 2.0875 in
